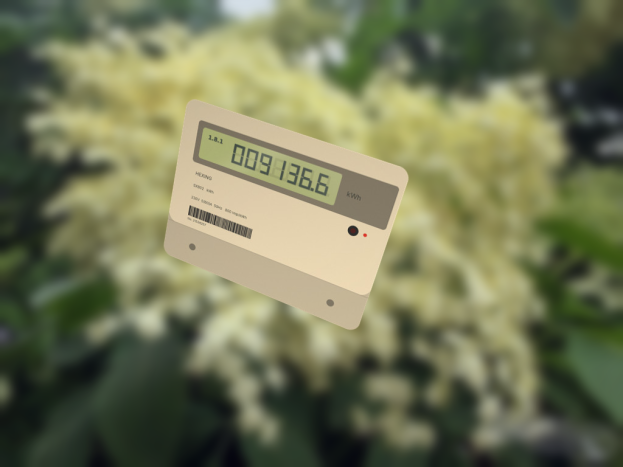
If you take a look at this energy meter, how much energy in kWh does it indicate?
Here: 9136.6 kWh
